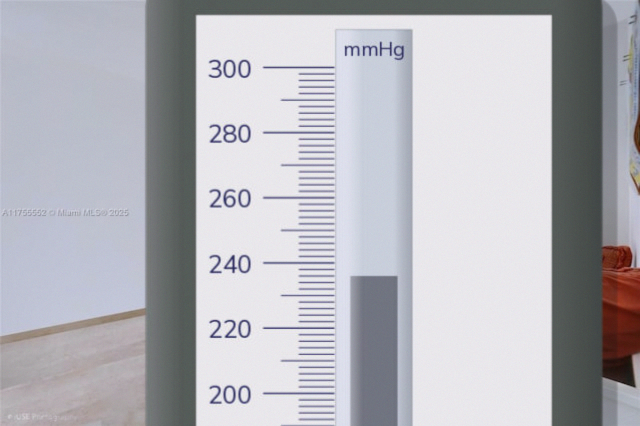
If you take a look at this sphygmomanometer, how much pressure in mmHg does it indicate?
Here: 236 mmHg
